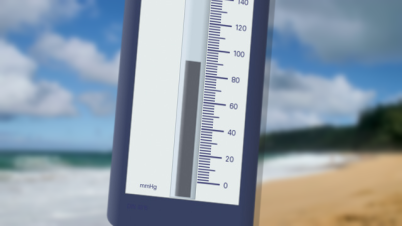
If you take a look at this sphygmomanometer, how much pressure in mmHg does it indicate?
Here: 90 mmHg
